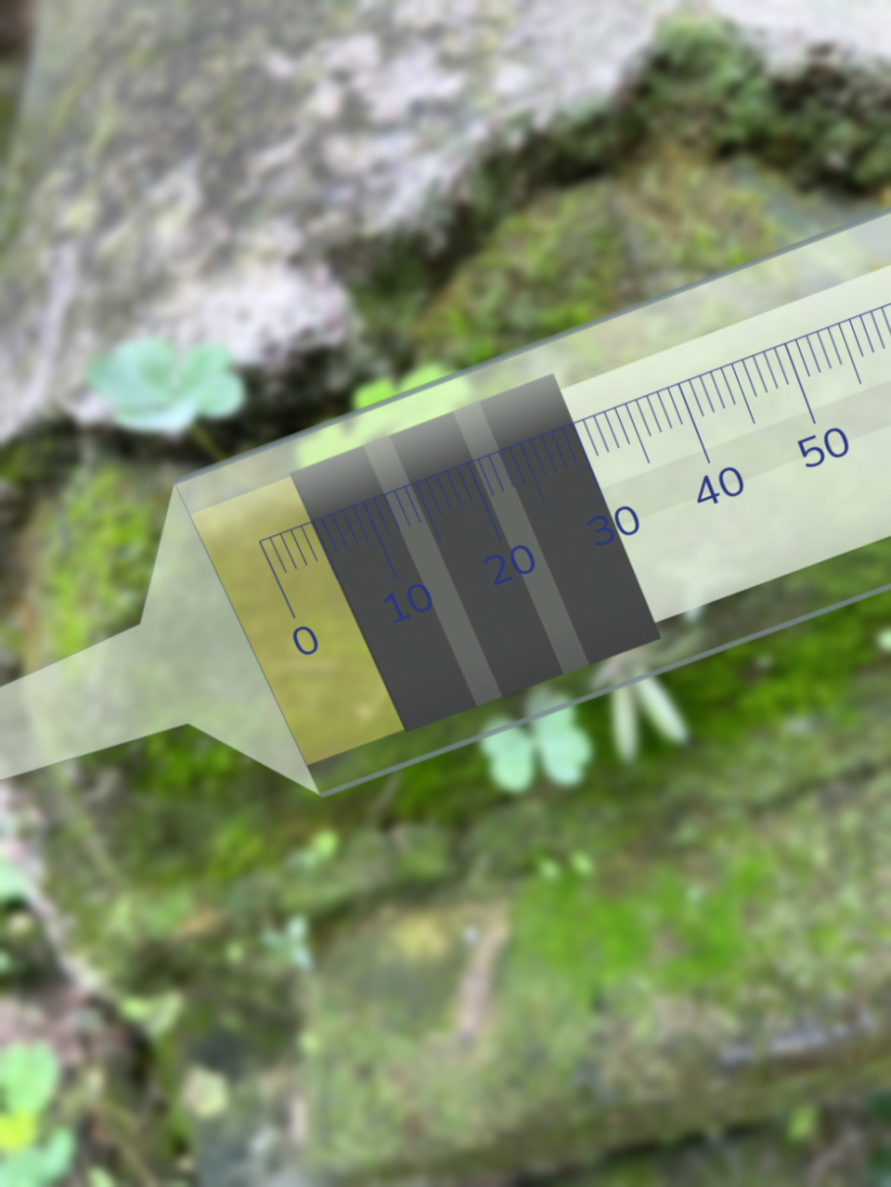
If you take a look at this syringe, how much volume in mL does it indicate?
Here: 5 mL
